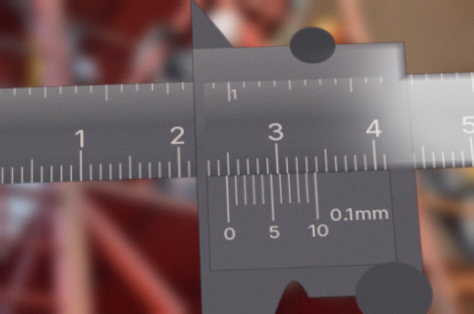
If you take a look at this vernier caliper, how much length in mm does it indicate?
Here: 24.8 mm
